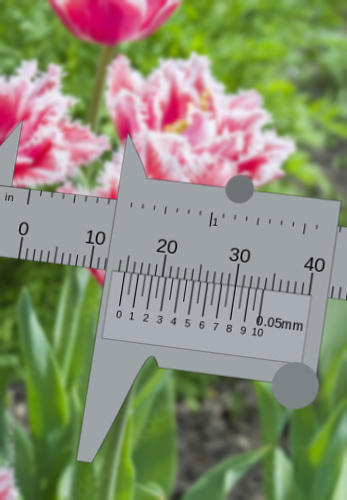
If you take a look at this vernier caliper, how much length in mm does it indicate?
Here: 14.8 mm
